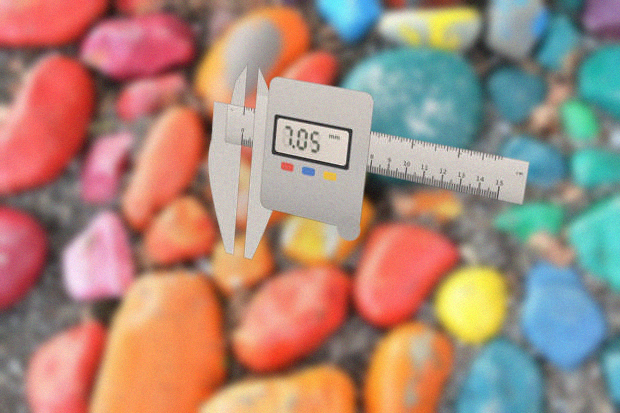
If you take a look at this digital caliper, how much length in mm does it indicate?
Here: 7.05 mm
